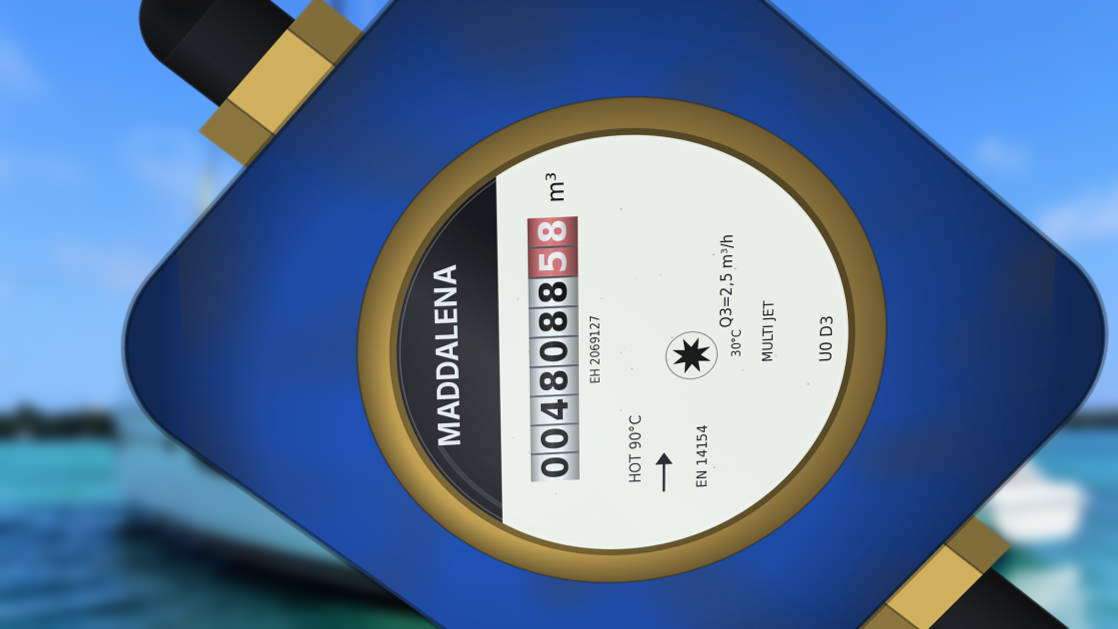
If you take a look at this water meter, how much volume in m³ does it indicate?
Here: 48088.58 m³
